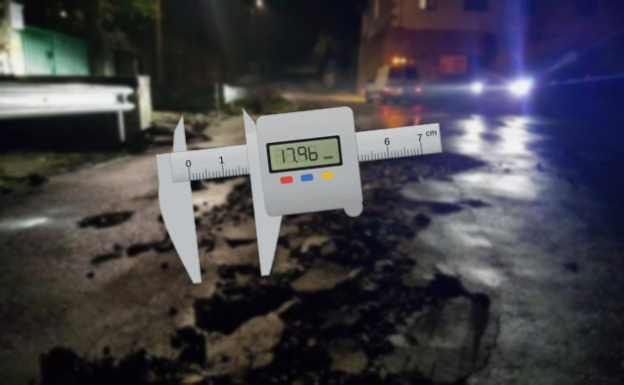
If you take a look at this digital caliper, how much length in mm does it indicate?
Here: 17.96 mm
